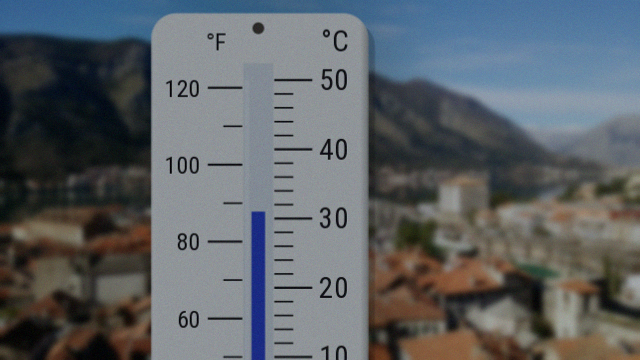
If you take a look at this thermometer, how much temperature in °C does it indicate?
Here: 31 °C
